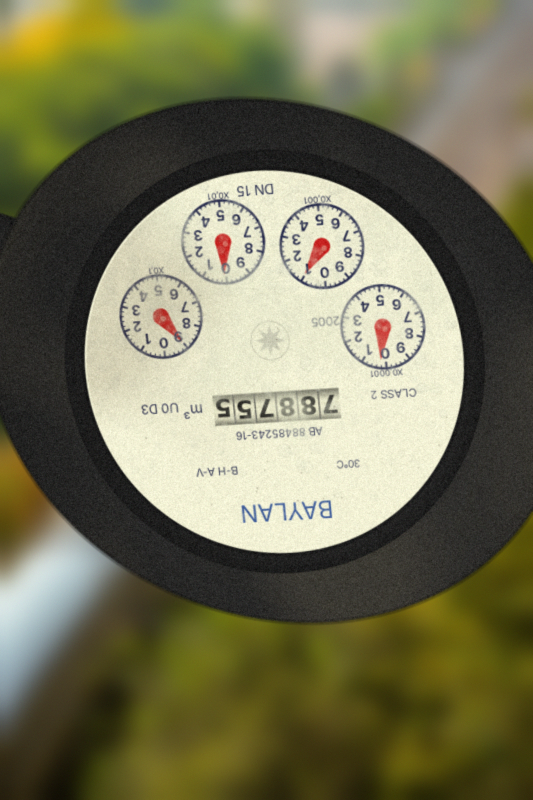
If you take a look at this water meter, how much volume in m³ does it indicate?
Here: 788754.9010 m³
